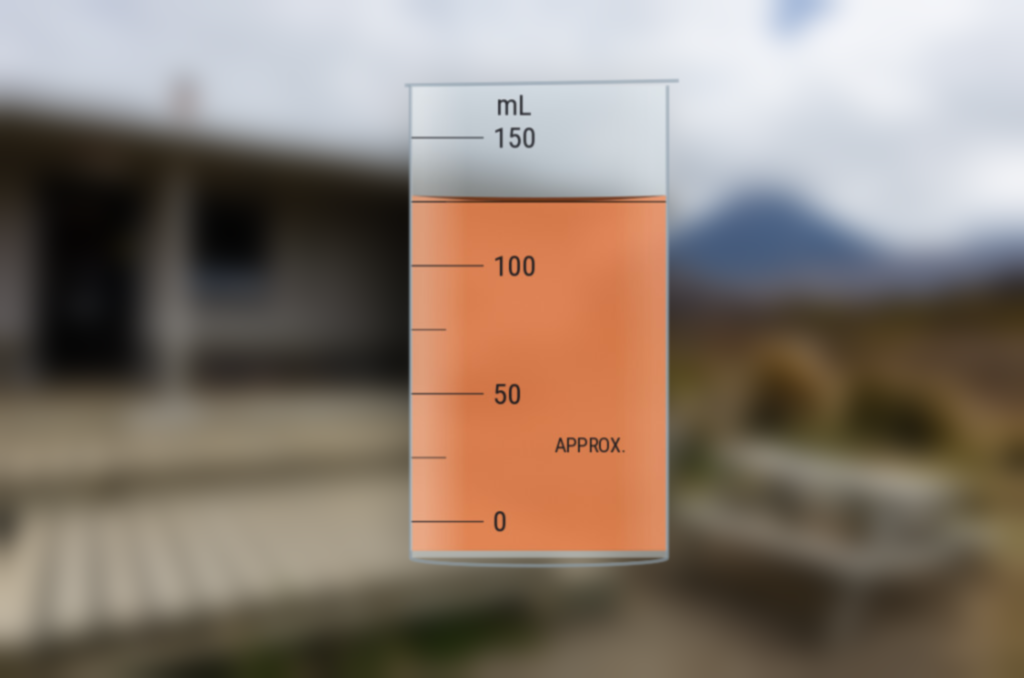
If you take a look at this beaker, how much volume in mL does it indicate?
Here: 125 mL
